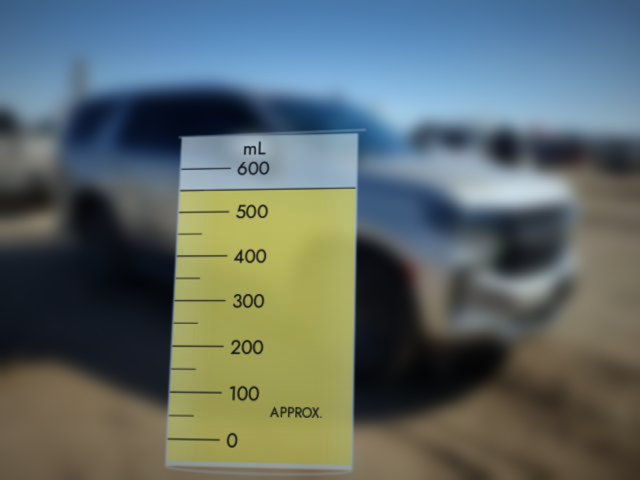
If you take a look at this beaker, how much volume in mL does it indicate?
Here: 550 mL
